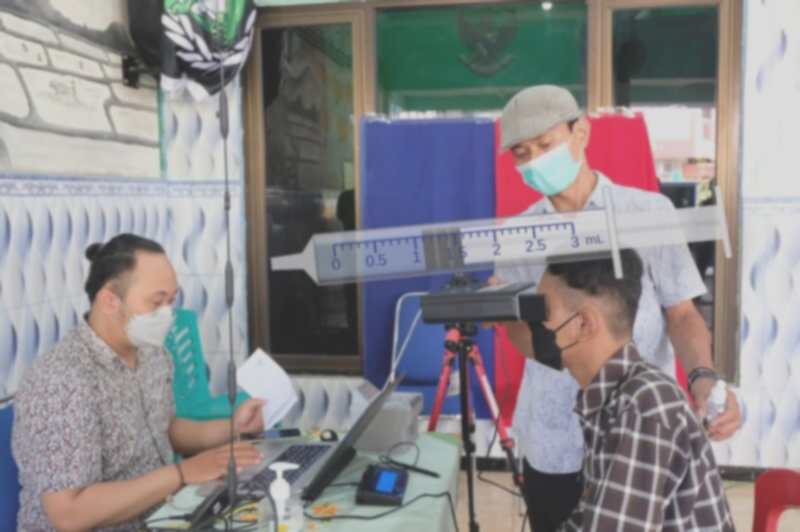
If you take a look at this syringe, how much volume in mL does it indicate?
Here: 1.1 mL
